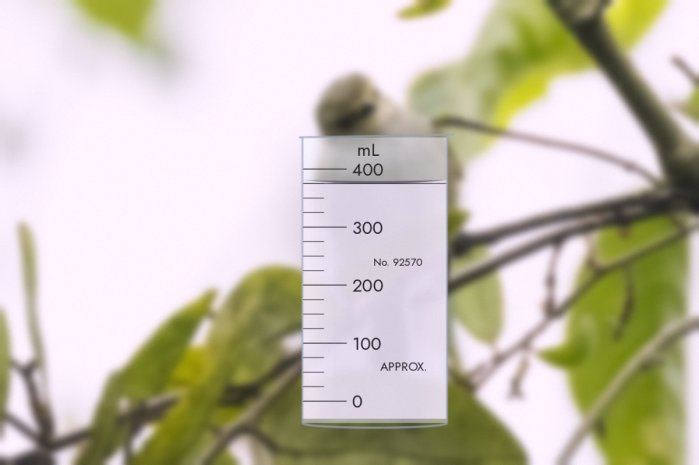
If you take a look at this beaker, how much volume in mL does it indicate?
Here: 375 mL
